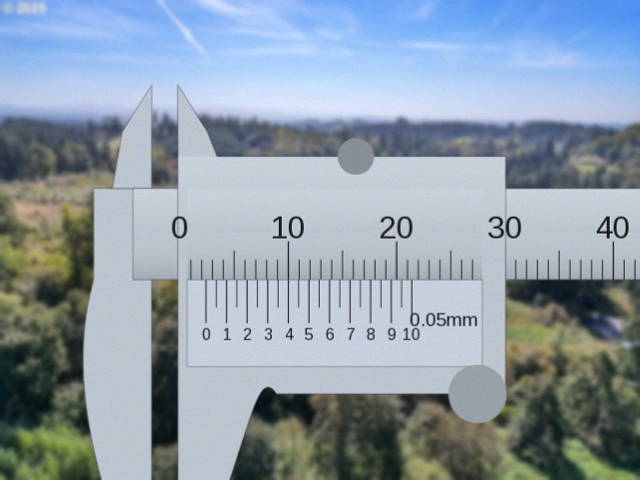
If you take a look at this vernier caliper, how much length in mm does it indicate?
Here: 2.4 mm
